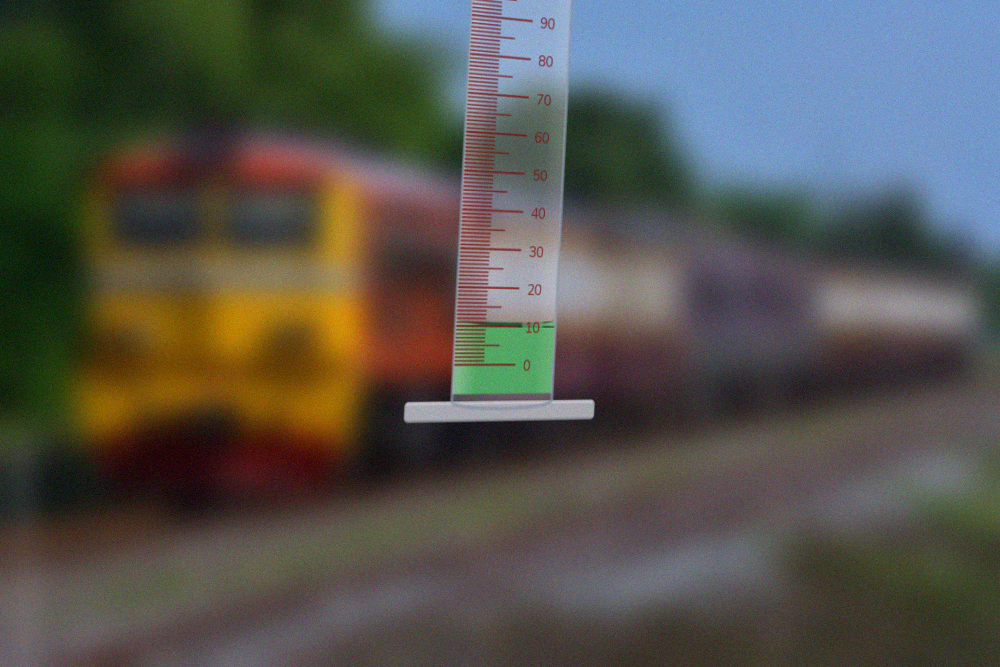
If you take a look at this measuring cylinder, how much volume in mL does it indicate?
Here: 10 mL
